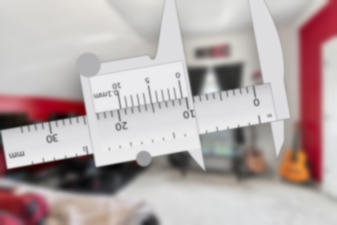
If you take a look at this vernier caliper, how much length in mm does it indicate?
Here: 10.6 mm
